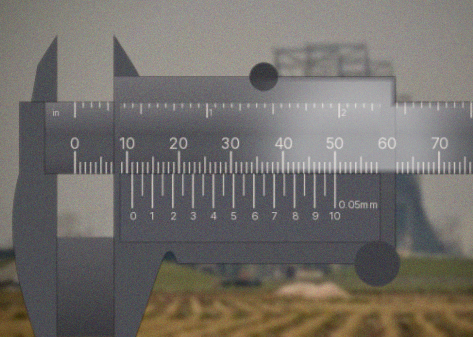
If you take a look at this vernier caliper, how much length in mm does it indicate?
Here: 11.0 mm
